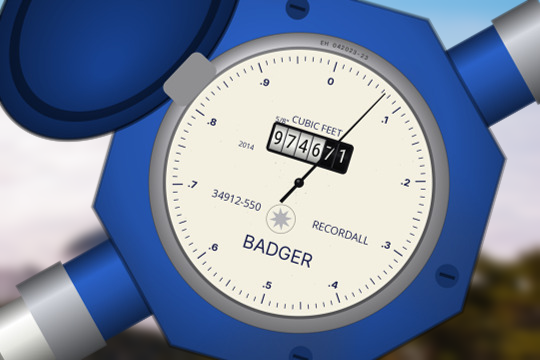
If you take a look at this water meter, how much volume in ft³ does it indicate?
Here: 974671.07 ft³
